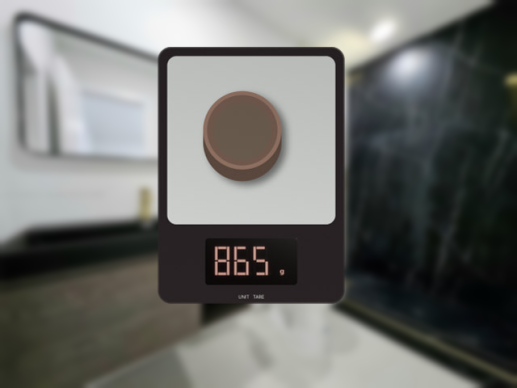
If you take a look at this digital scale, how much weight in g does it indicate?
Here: 865 g
